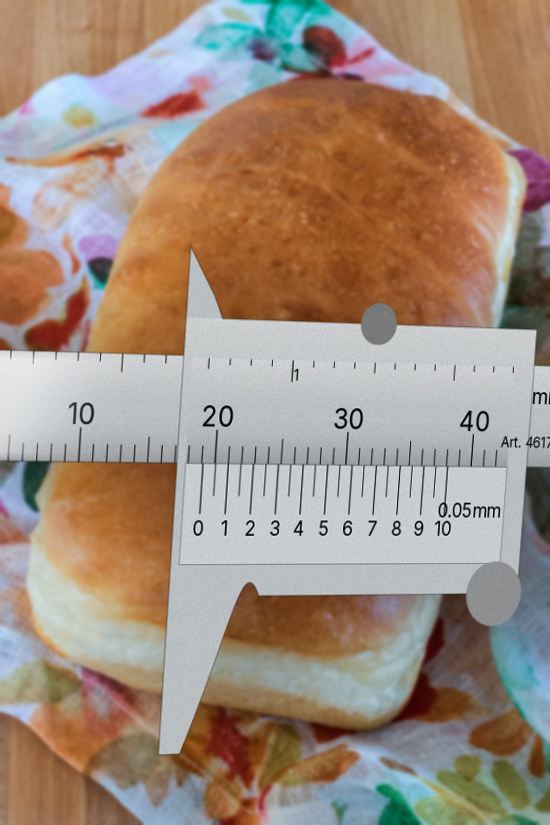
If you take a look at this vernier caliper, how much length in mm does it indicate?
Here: 19.1 mm
